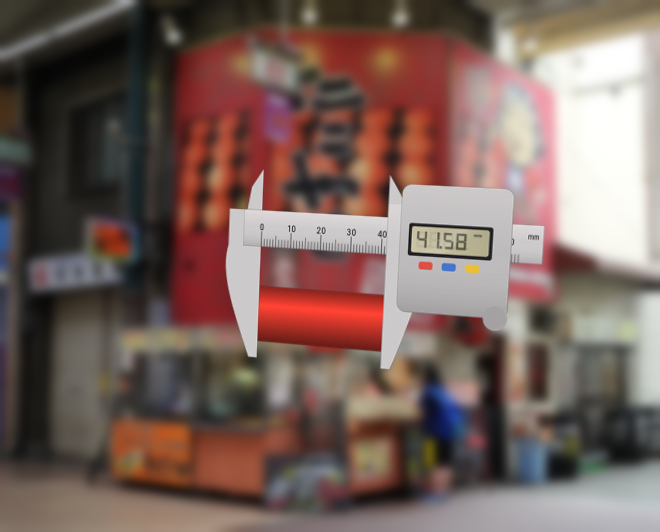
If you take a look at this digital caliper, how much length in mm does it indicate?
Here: 41.58 mm
